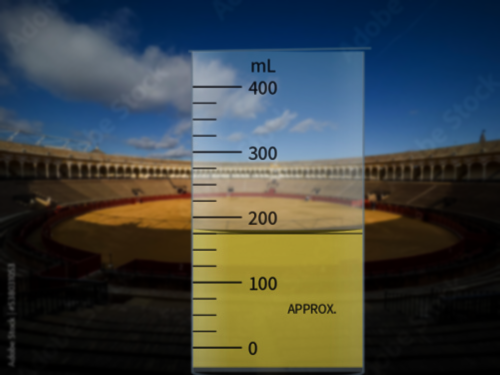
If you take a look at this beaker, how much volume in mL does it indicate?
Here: 175 mL
